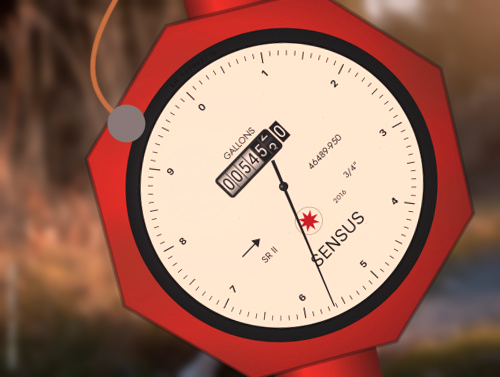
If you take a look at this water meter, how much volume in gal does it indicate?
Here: 54525.6 gal
